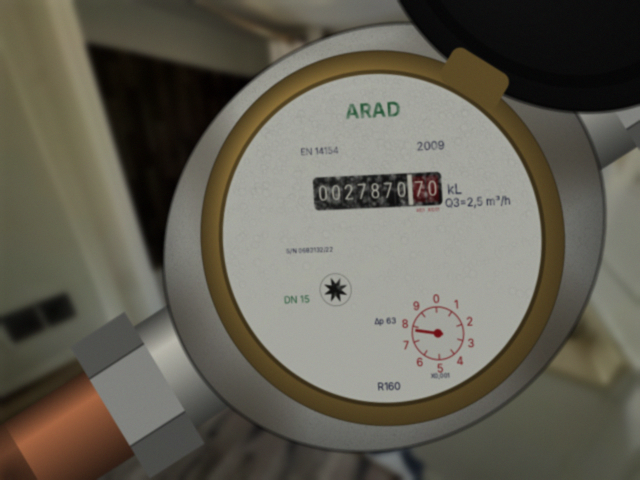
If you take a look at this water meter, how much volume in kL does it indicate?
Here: 27870.707 kL
